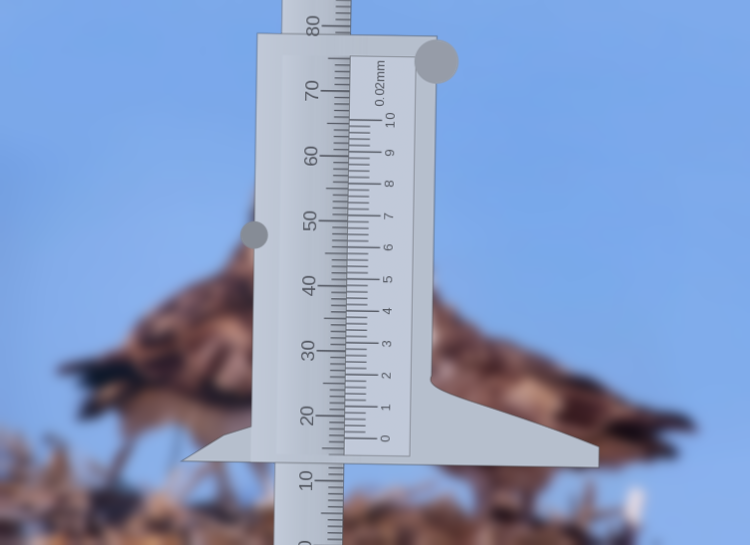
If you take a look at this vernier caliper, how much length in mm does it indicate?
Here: 16.6 mm
